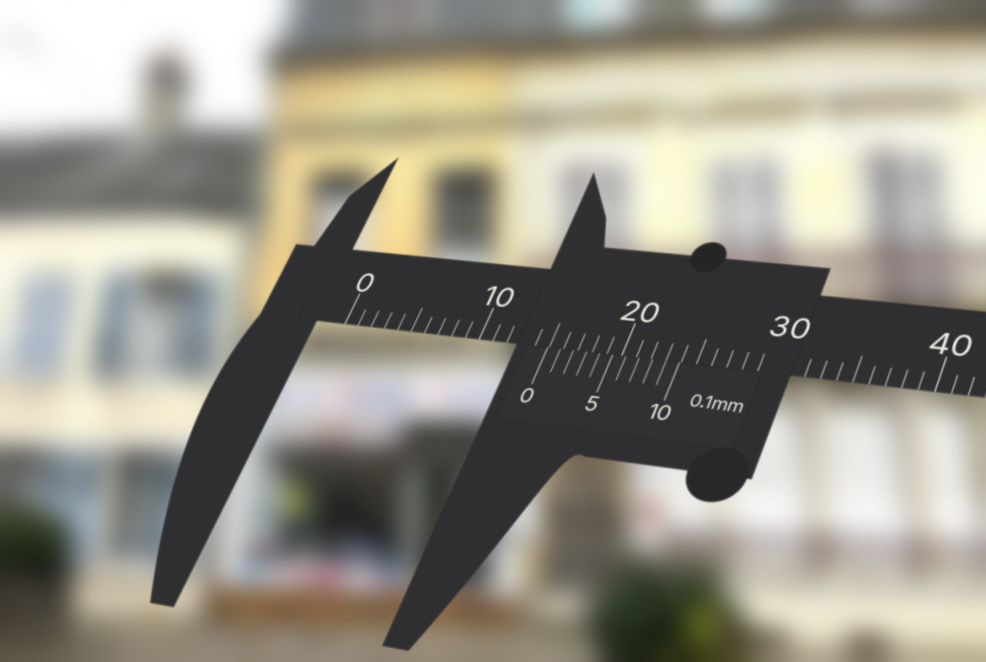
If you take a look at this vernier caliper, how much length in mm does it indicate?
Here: 14.9 mm
